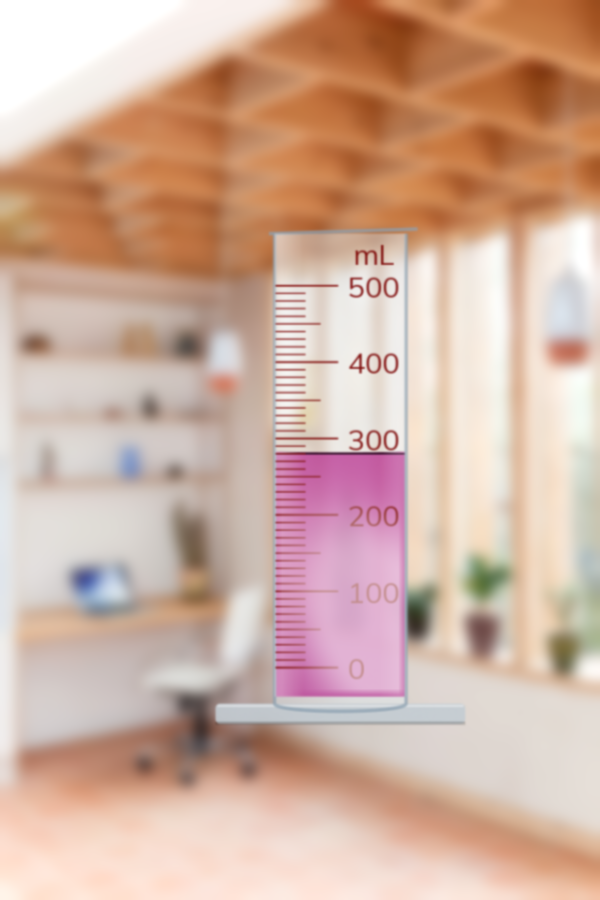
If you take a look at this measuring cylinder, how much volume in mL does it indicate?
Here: 280 mL
